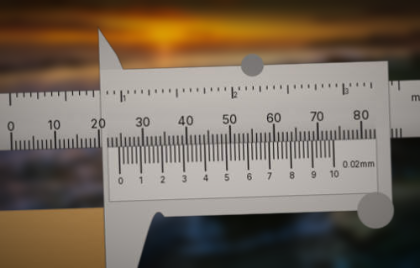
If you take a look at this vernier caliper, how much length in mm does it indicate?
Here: 24.5 mm
